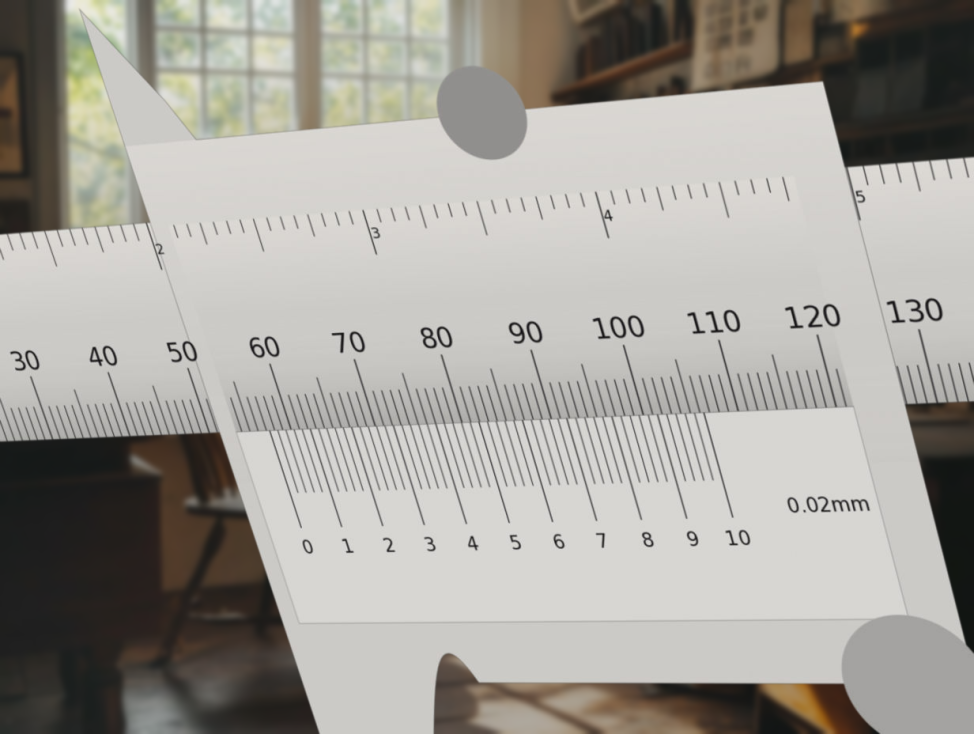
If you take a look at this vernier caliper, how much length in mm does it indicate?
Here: 57.4 mm
